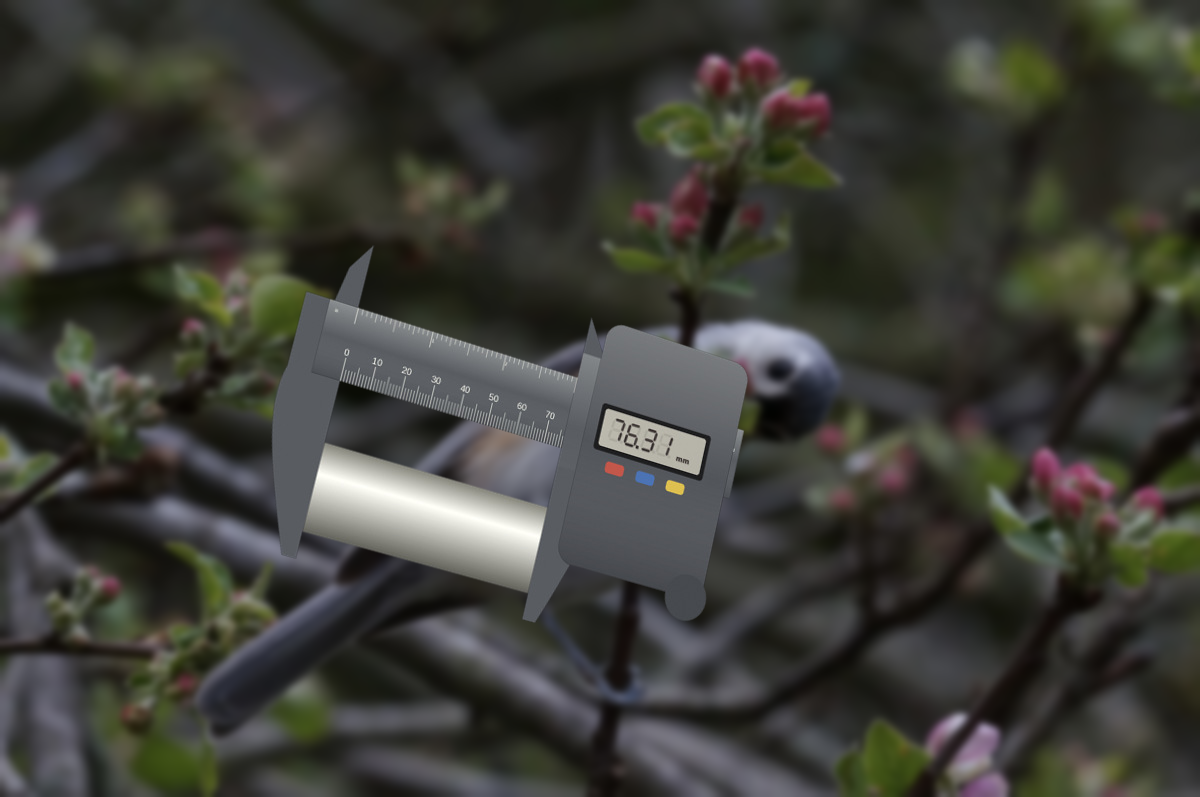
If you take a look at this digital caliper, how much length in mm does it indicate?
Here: 76.31 mm
